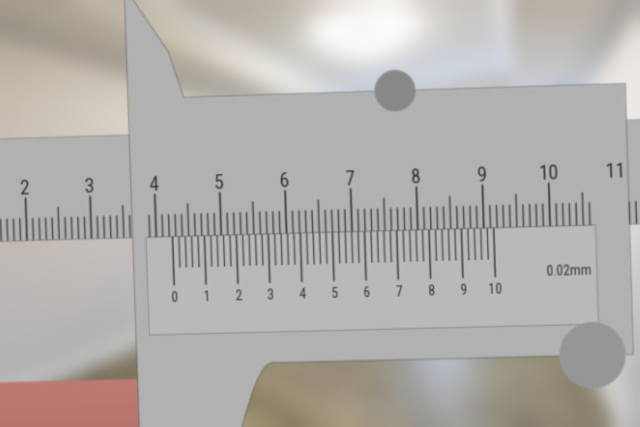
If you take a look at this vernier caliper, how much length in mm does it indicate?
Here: 42.5 mm
